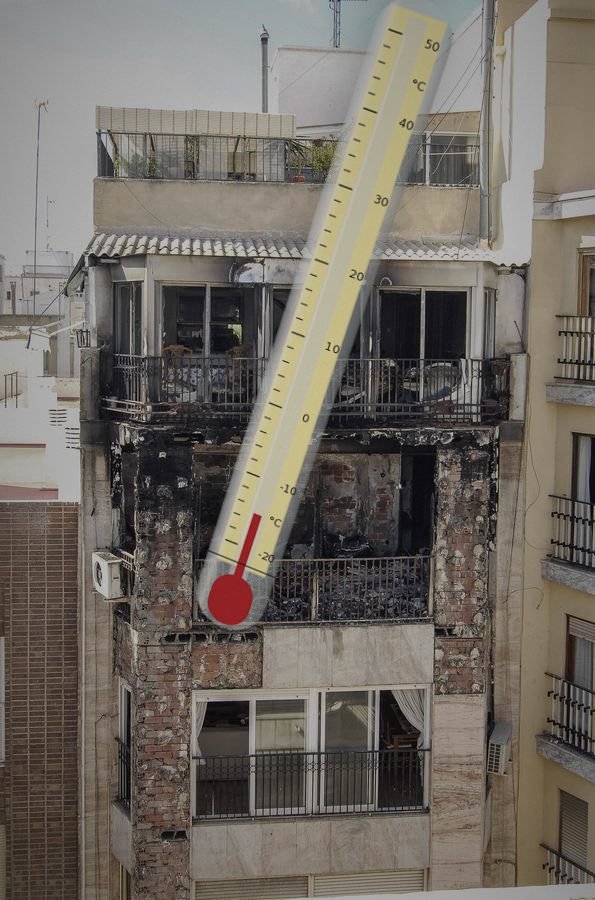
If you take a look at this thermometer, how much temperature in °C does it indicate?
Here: -15 °C
